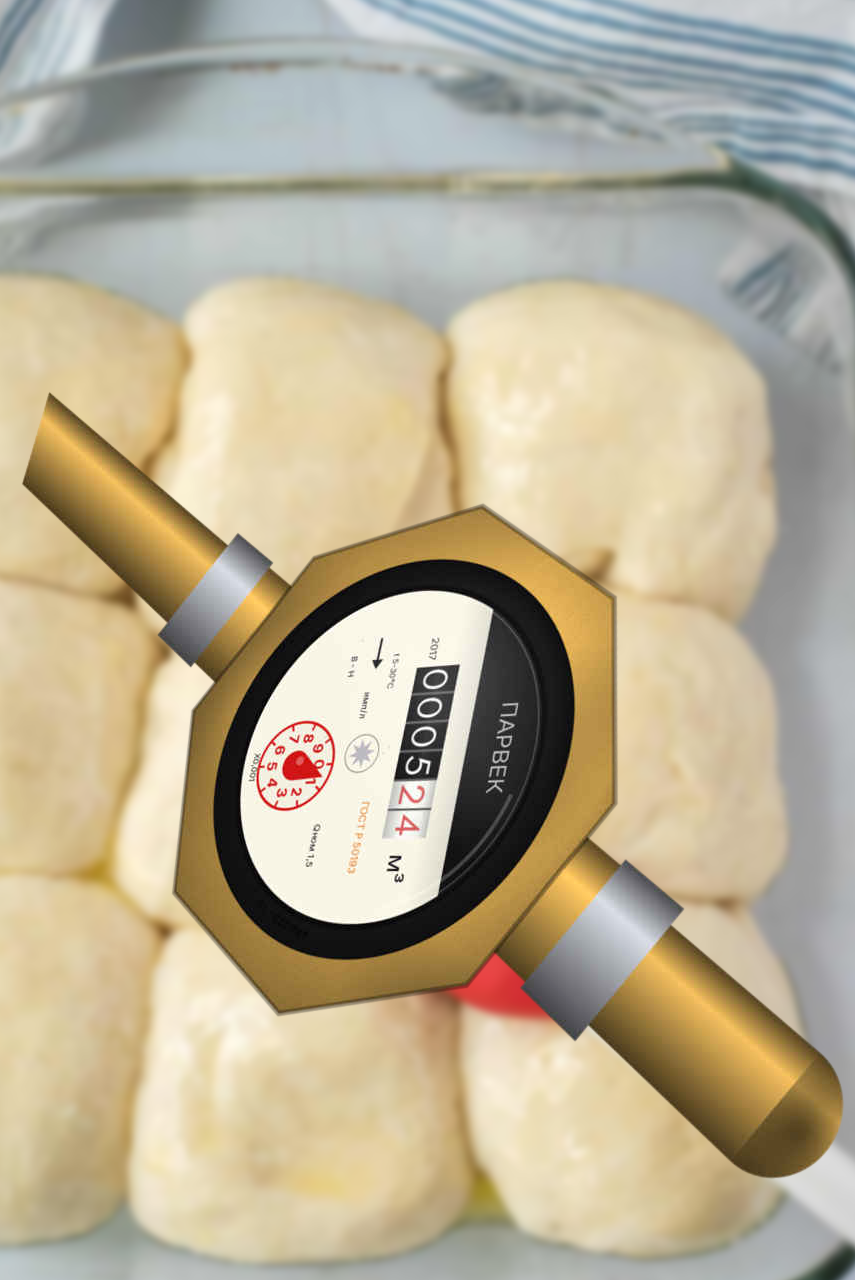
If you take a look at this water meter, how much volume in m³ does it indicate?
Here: 5.240 m³
